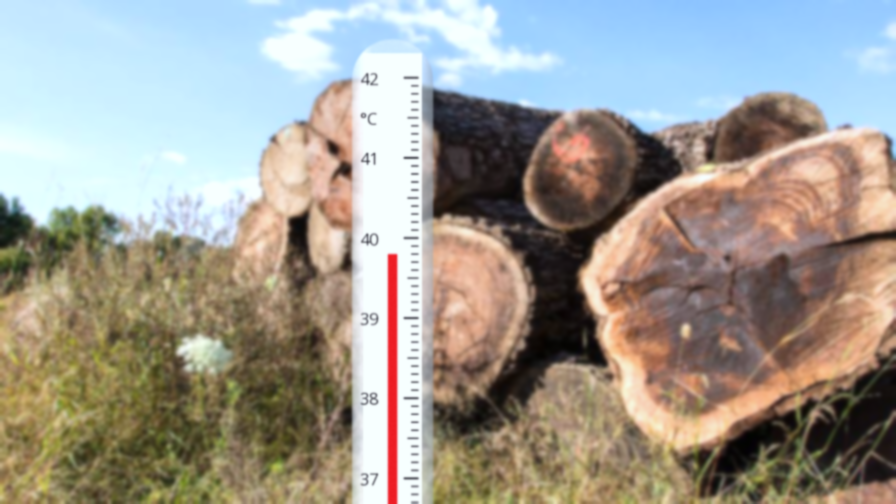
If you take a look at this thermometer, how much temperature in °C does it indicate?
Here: 39.8 °C
